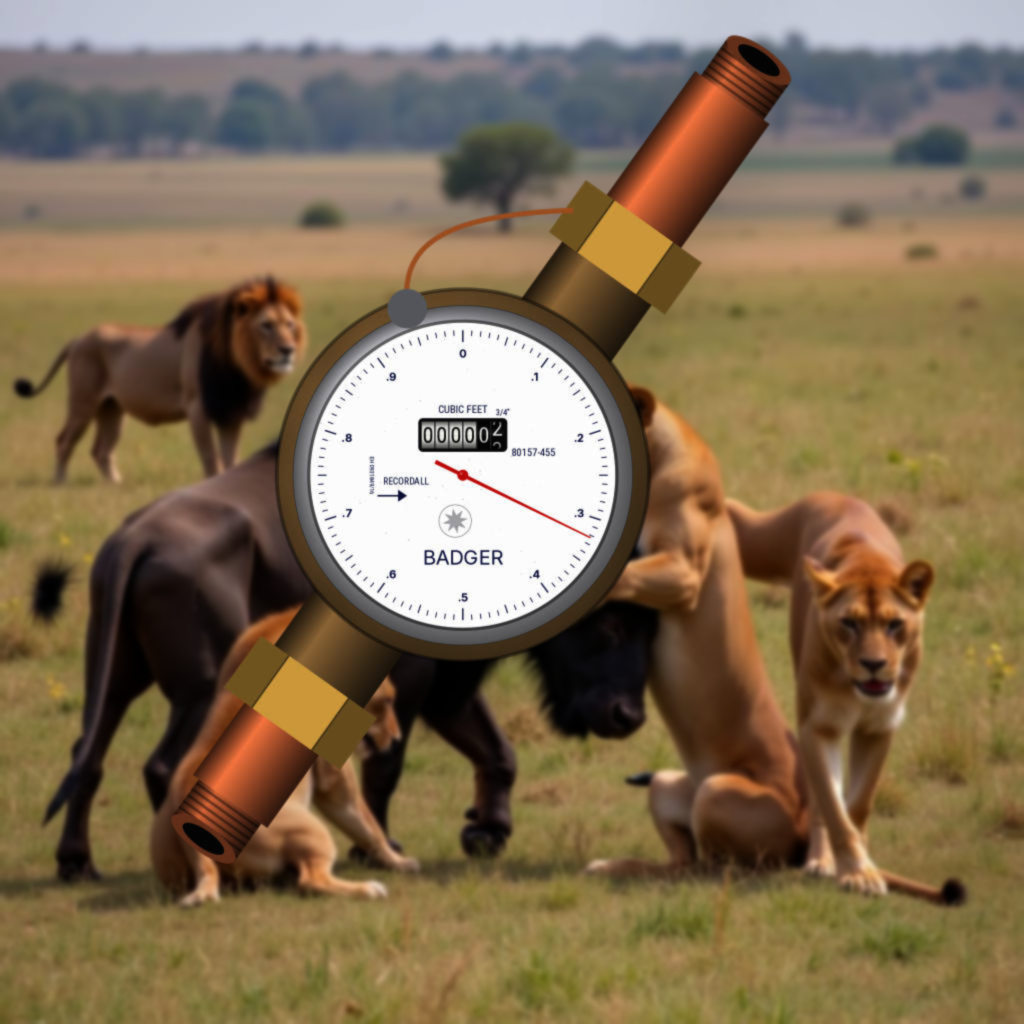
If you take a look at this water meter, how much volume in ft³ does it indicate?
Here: 2.32 ft³
